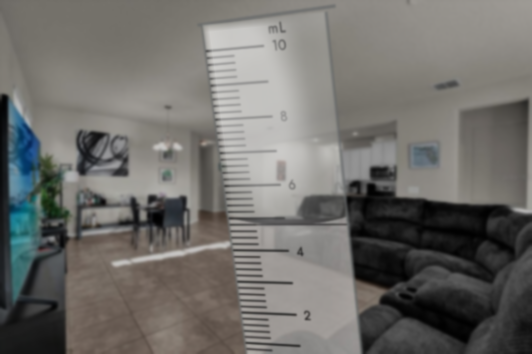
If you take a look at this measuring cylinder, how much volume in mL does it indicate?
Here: 4.8 mL
